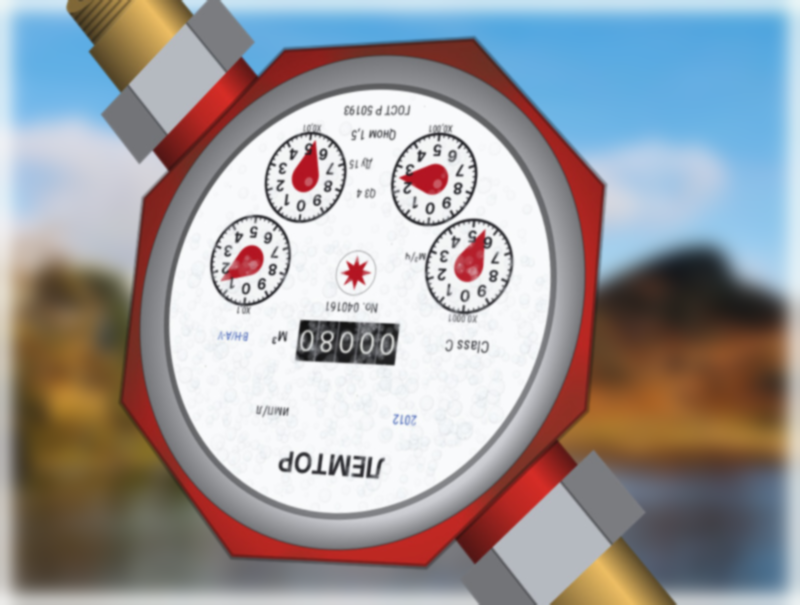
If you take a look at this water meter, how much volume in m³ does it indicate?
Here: 80.1525 m³
